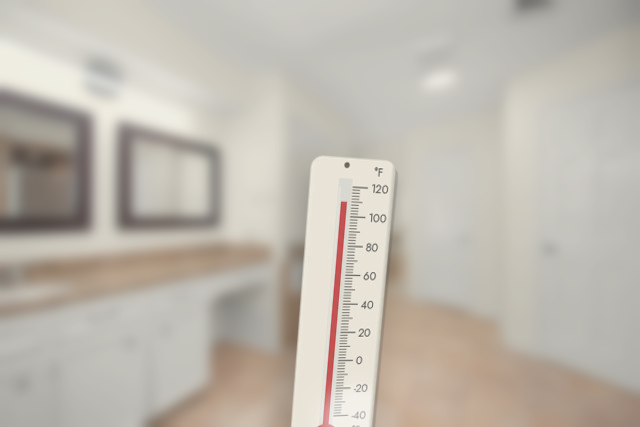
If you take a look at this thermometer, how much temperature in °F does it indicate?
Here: 110 °F
